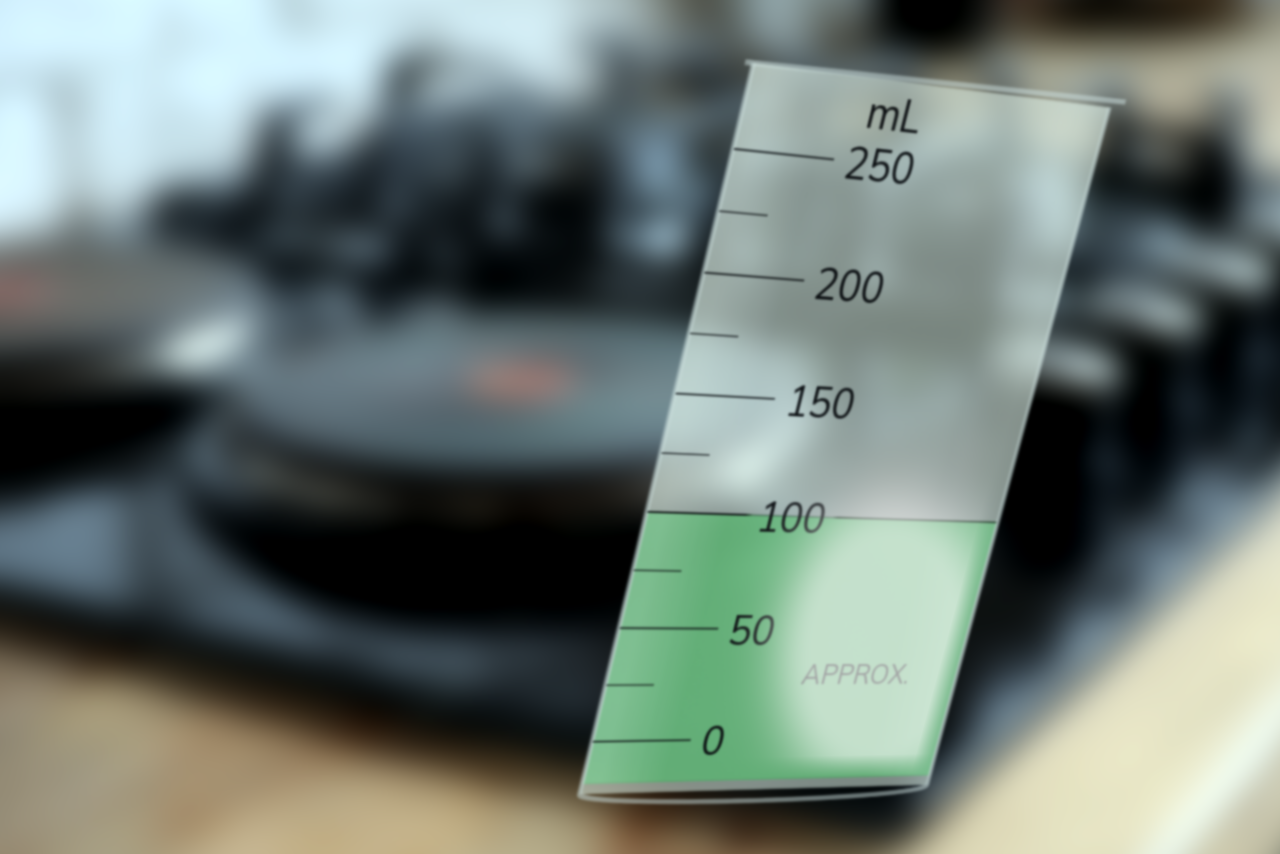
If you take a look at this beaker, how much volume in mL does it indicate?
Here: 100 mL
